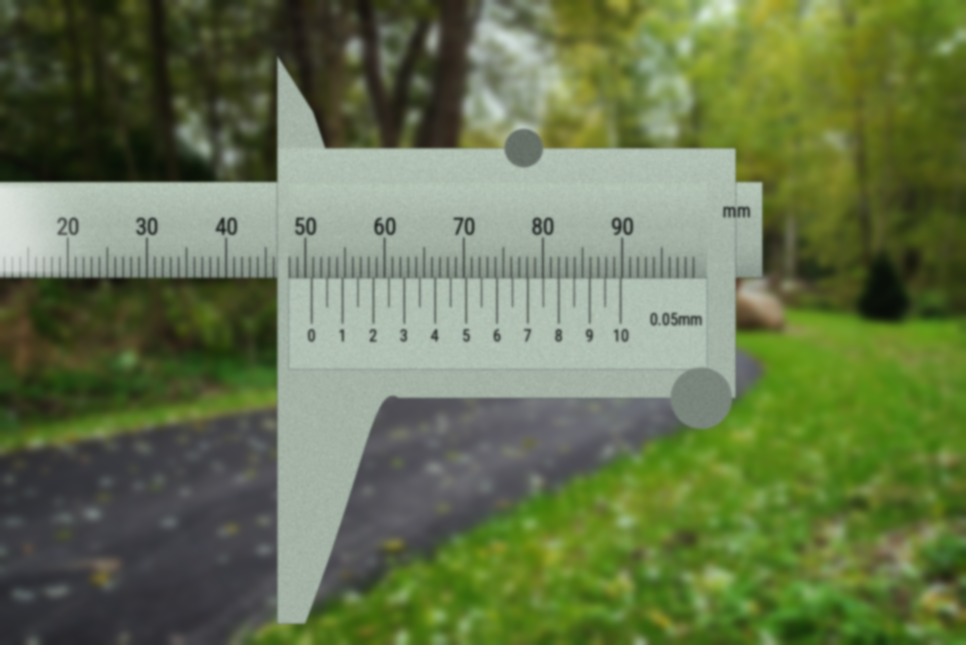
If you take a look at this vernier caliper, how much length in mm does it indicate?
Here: 50.8 mm
